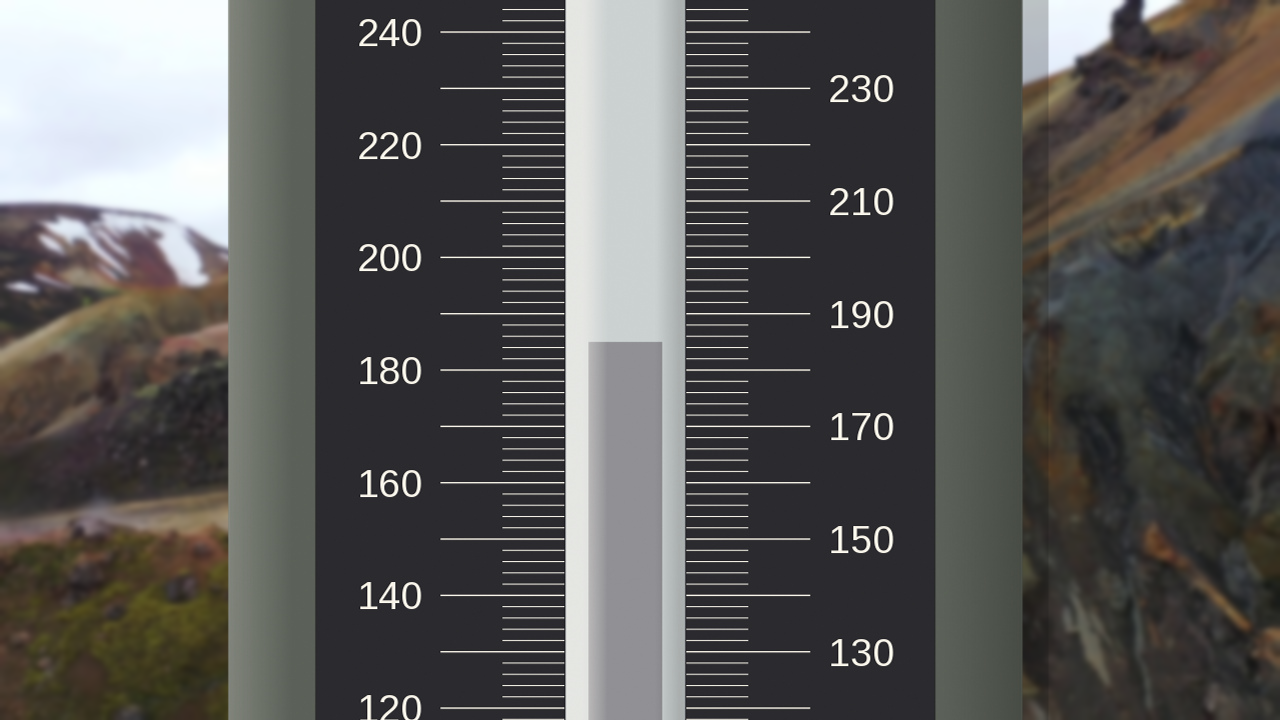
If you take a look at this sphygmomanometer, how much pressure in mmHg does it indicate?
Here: 185 mmHg
